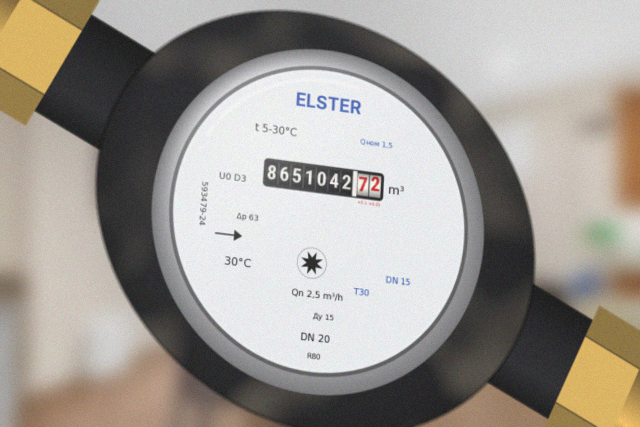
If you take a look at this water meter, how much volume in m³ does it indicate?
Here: 8651042.72 m³
